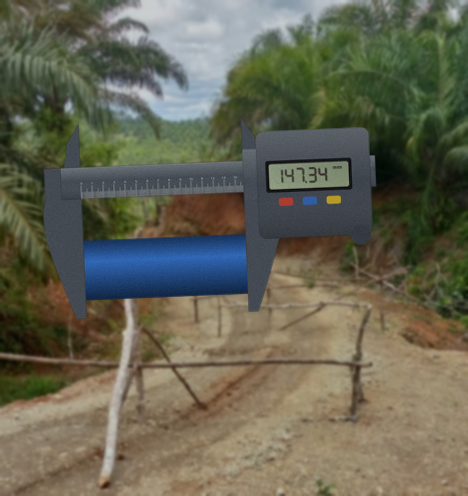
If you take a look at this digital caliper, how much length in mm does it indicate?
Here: 147.34 mm
